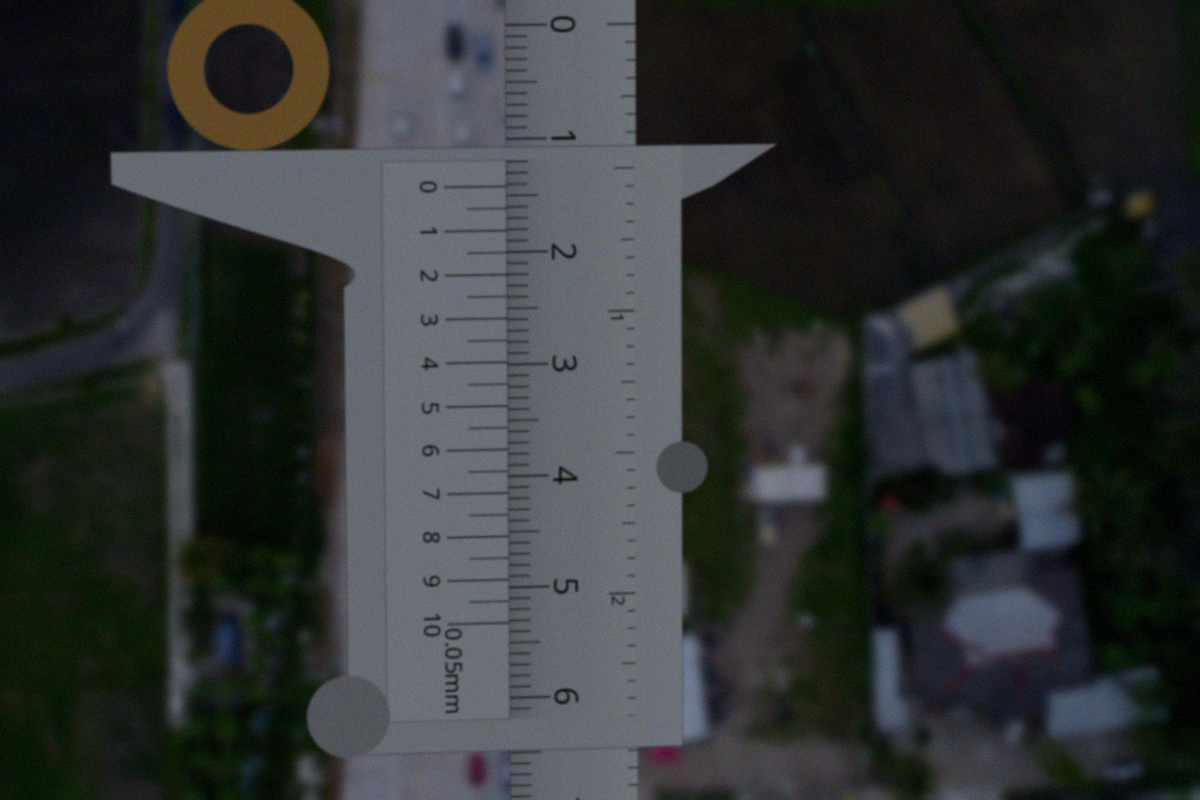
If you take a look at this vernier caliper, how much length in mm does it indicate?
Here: 14.2 mm
